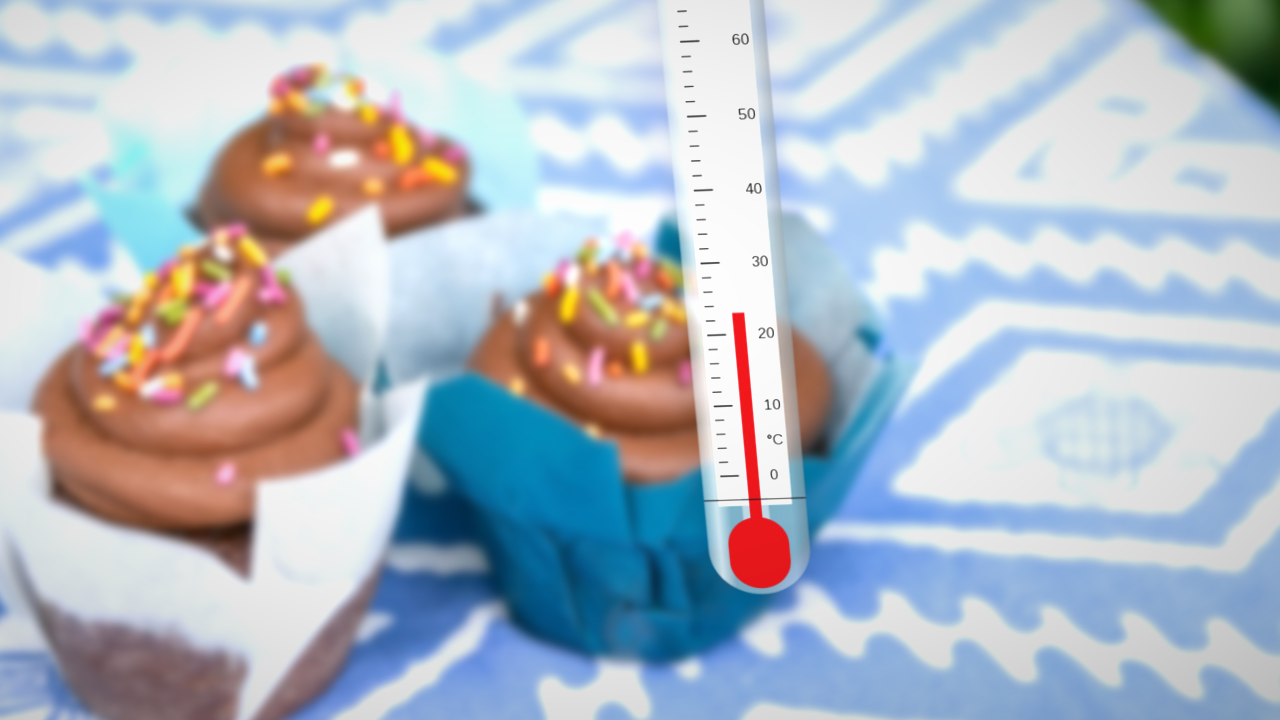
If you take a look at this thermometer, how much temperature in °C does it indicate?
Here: 23 °C
